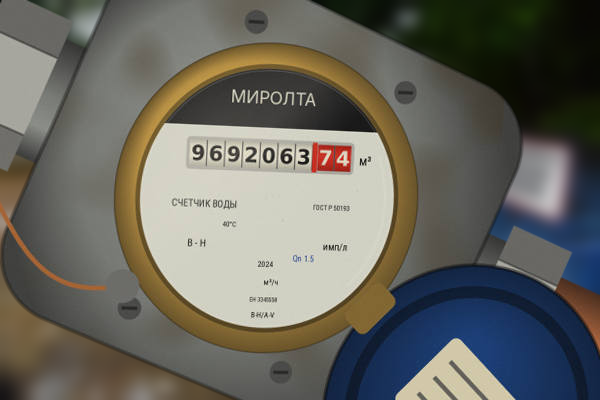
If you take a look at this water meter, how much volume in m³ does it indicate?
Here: 9692063.74 m³
